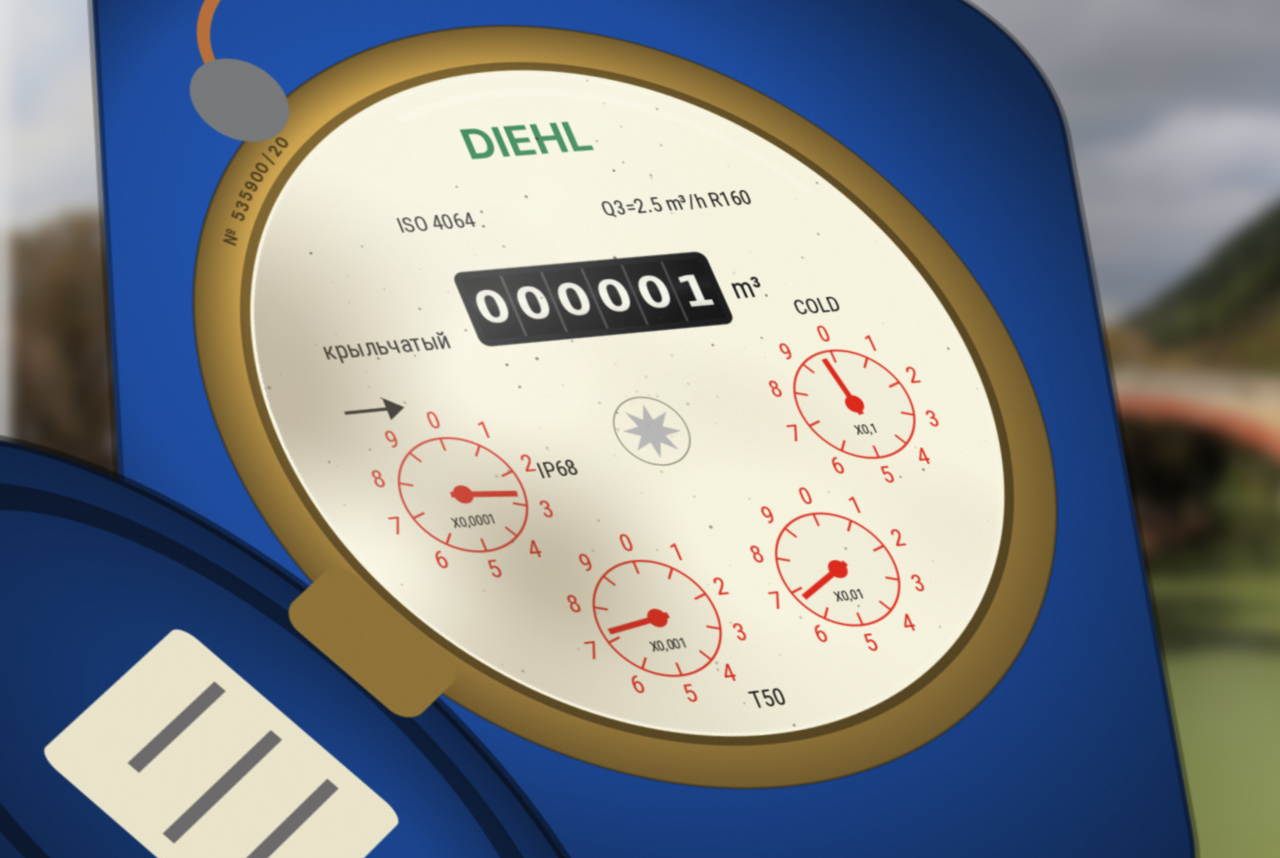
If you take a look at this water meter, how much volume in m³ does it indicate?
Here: 0.9672 m³
